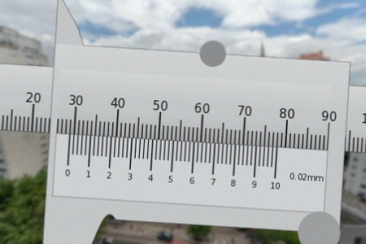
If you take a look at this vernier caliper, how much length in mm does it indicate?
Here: 29.0 mm
